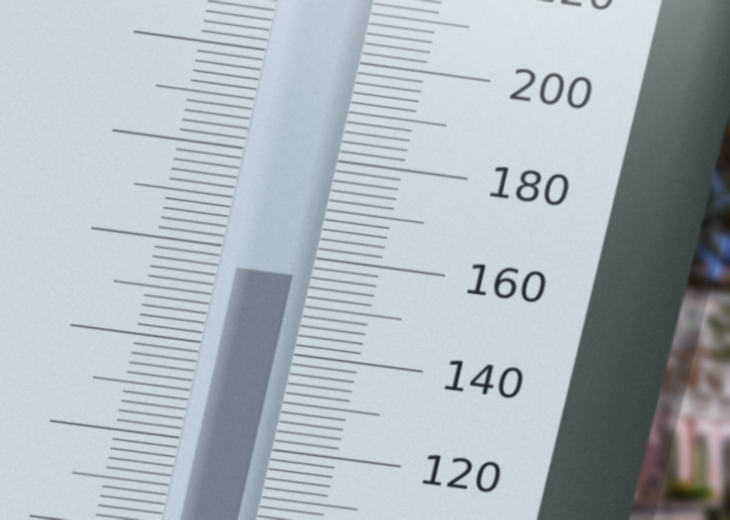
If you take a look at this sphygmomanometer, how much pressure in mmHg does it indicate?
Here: 156 mmHg
